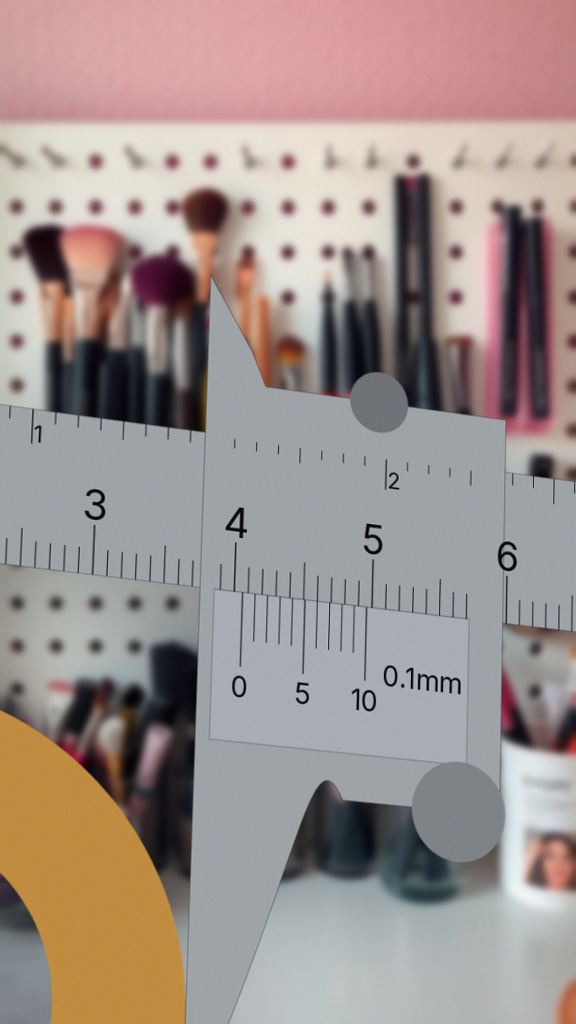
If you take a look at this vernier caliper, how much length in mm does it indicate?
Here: 40.6 mm
